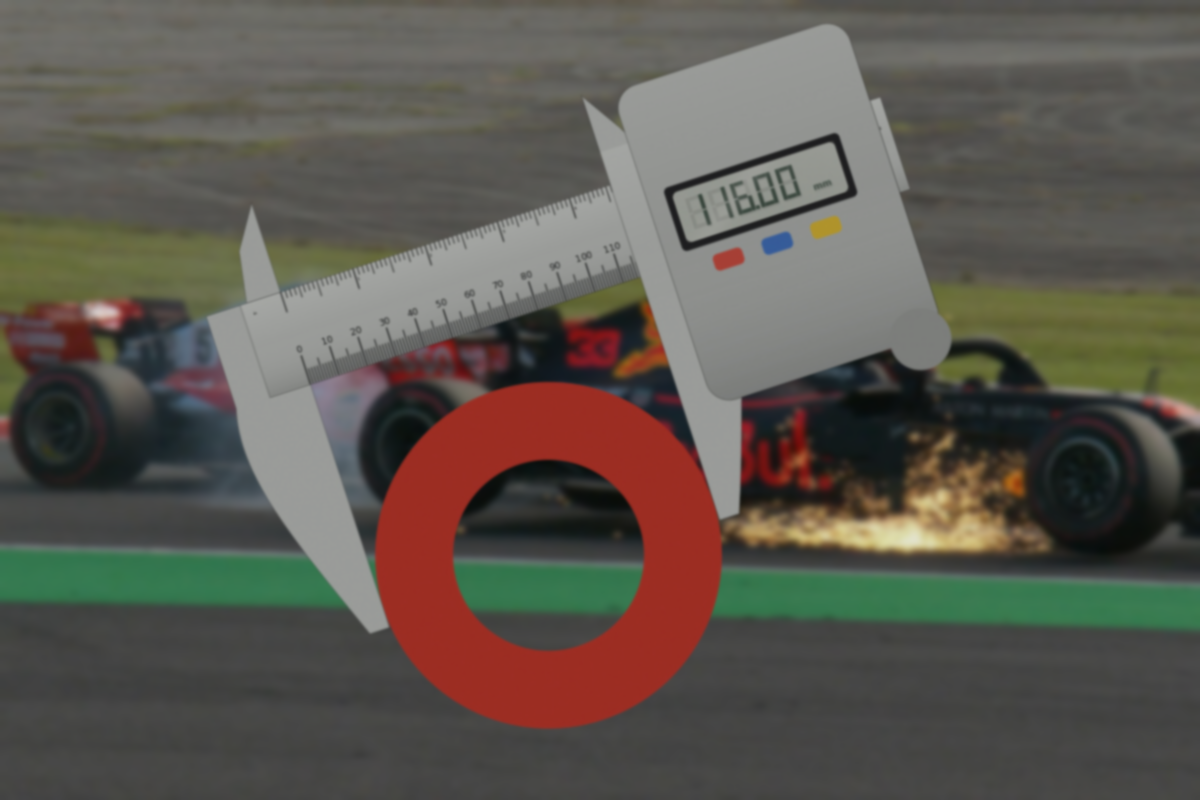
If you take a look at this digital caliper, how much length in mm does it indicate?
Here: 116.00 mm
